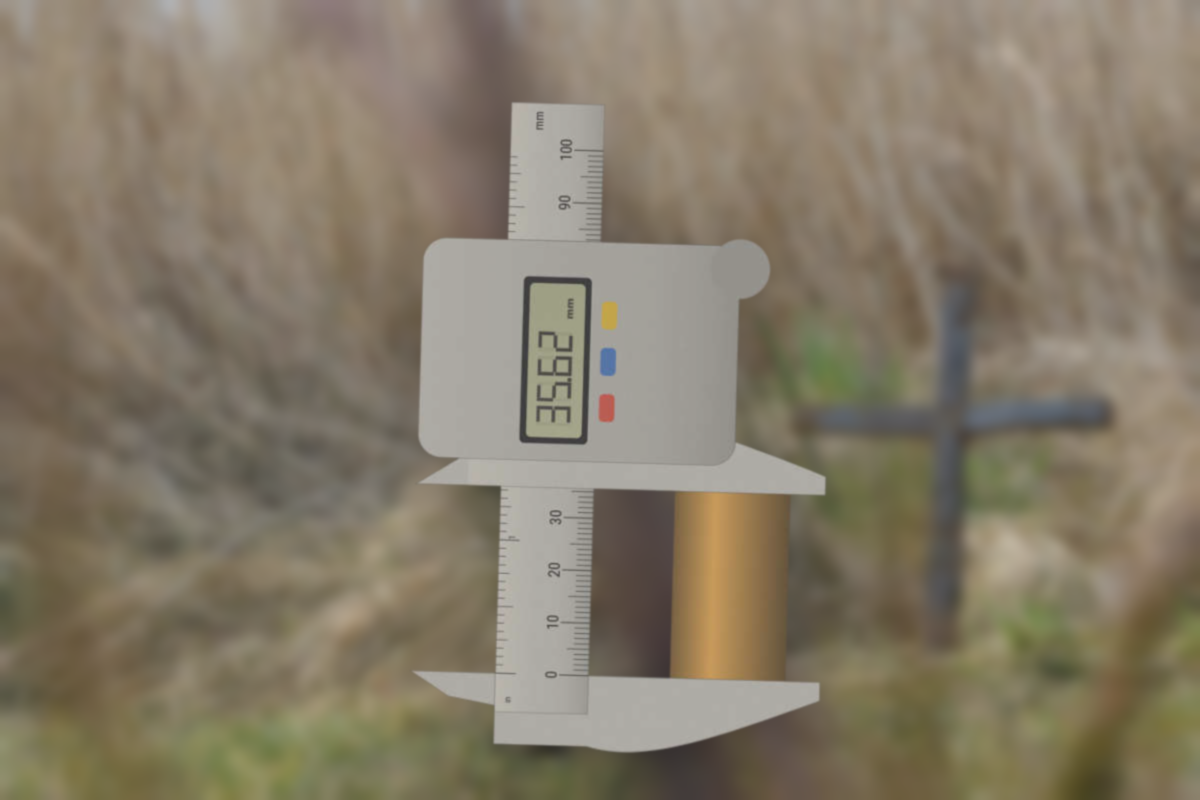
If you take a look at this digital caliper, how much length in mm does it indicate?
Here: 35.62 mm
